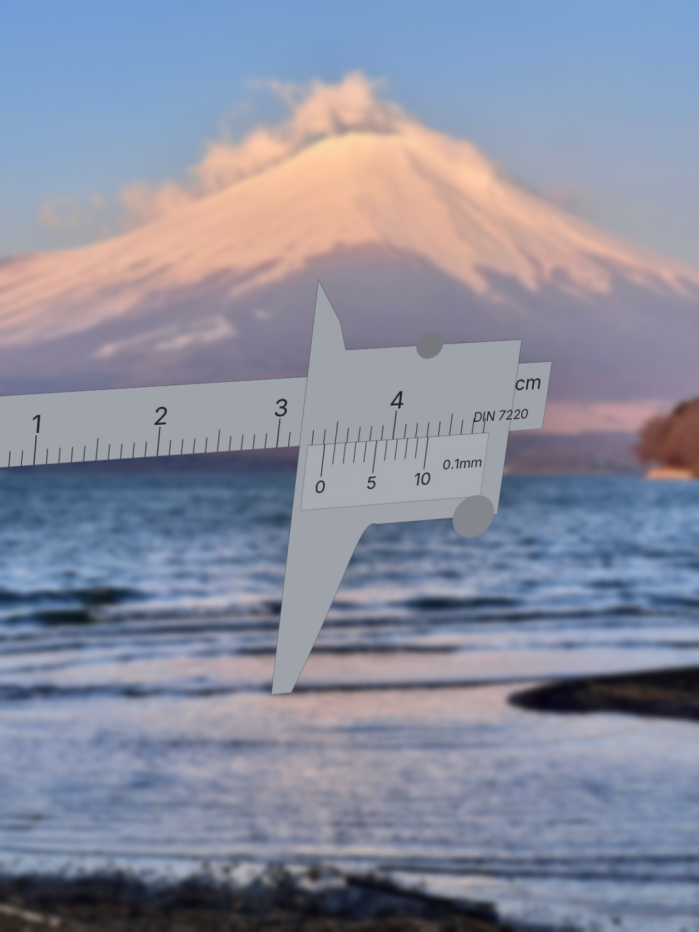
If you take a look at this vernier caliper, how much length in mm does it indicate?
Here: 34.1 mm
